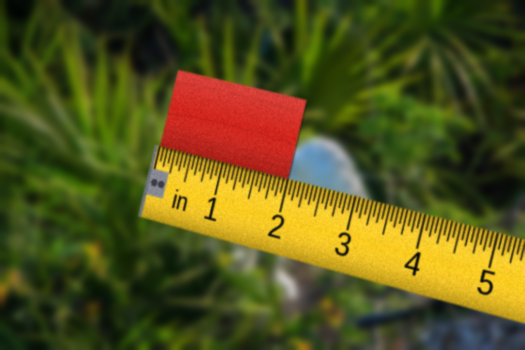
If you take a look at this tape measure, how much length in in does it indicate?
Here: 2 in
